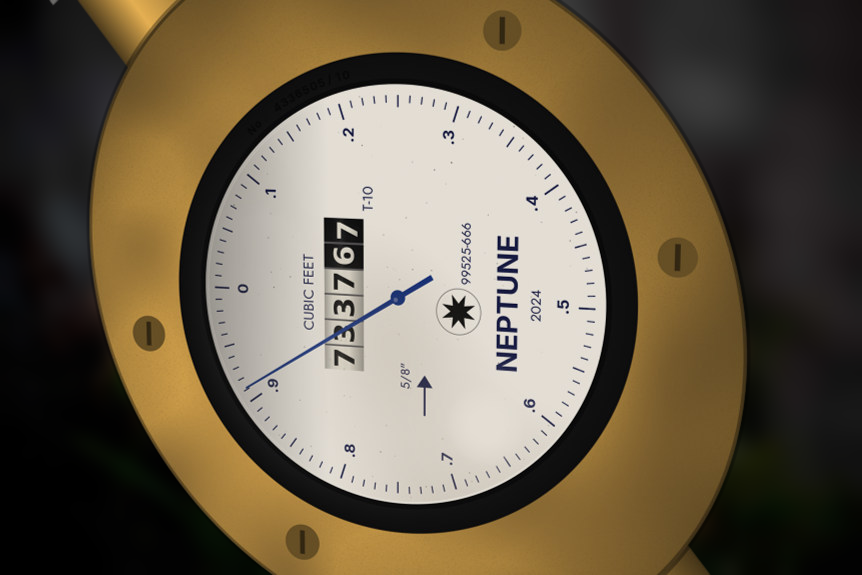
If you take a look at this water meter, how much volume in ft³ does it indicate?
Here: 733766.91 ft³
